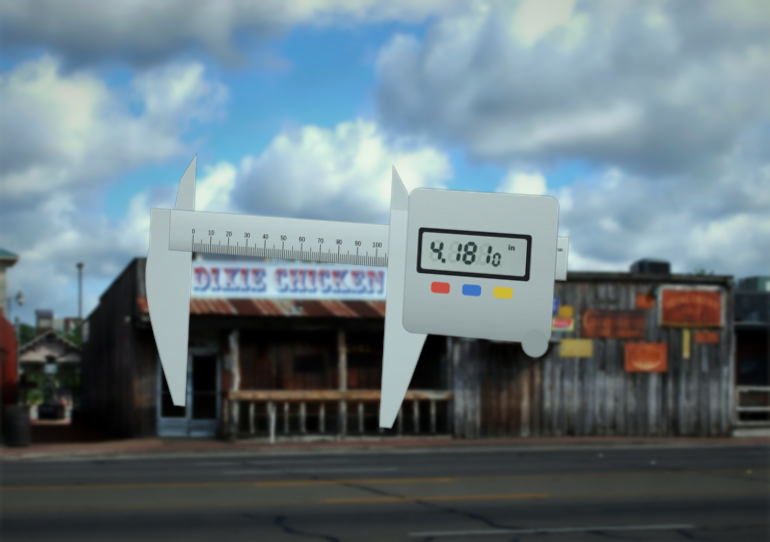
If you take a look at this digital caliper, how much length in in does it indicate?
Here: 4.1810 in
